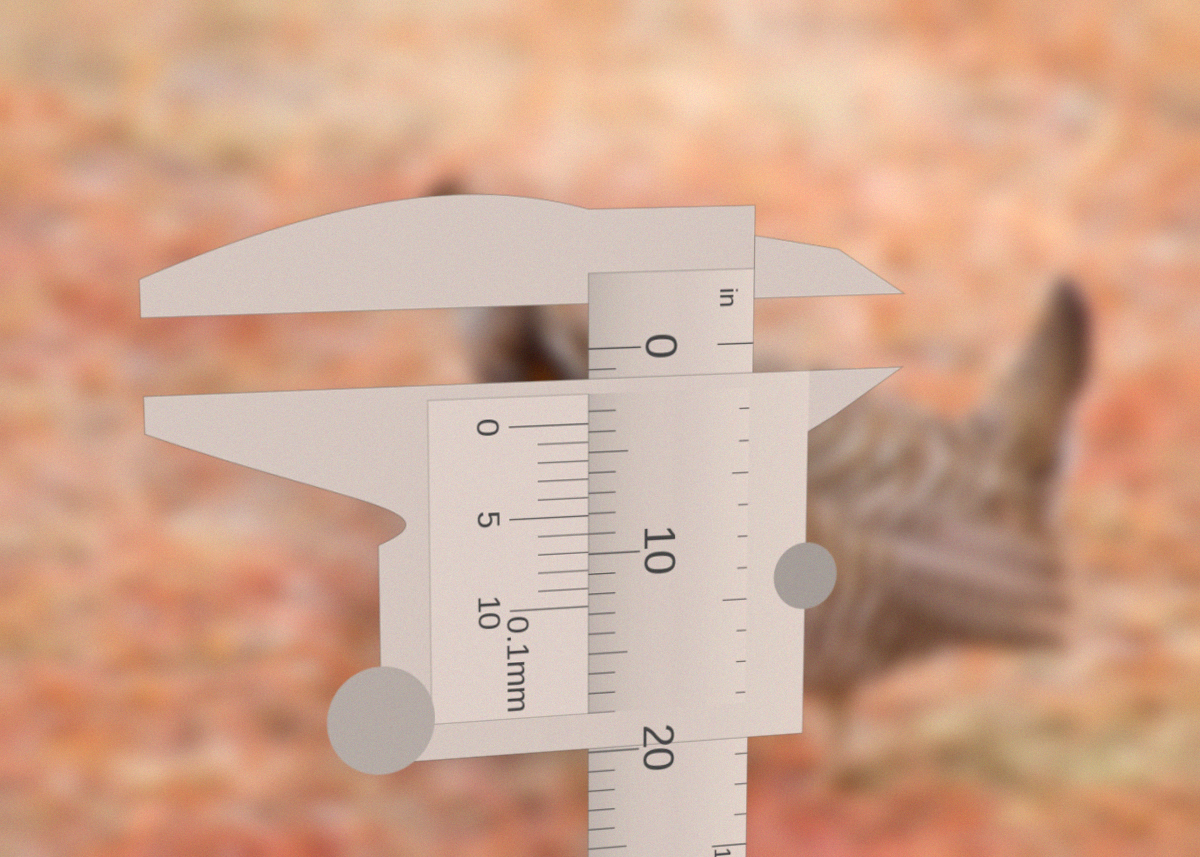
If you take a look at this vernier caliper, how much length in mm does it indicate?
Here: 3.6 mm
